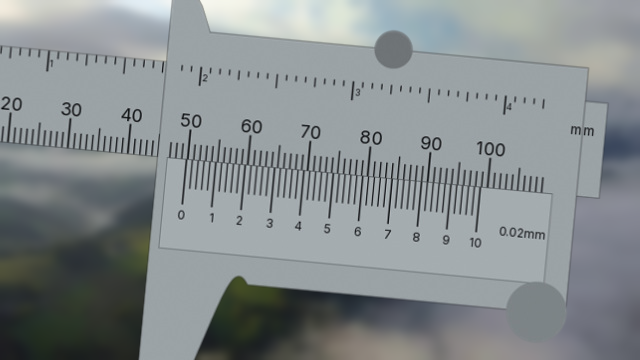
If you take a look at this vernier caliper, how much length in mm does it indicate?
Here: 49.8 mm
